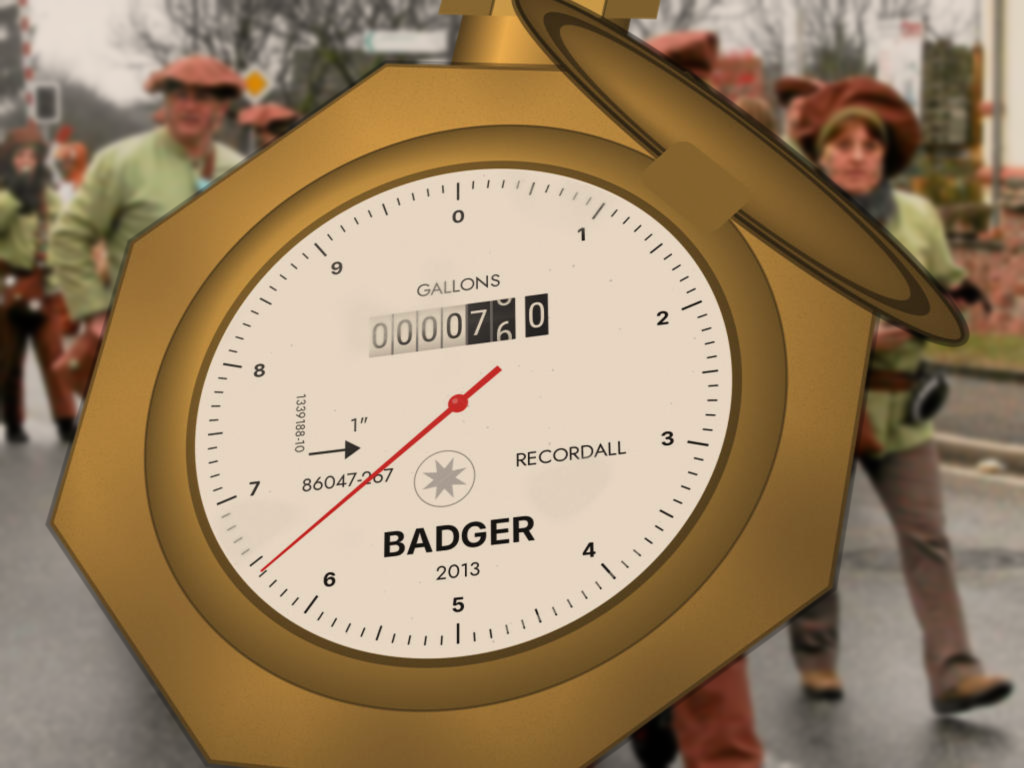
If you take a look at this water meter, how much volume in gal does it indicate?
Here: 756.4 gal
